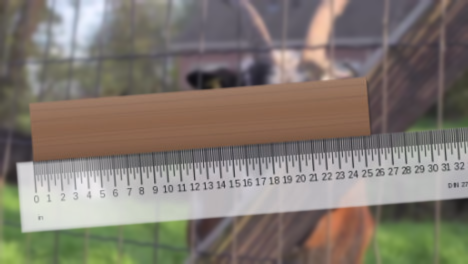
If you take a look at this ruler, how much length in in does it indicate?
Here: 25.5 in
